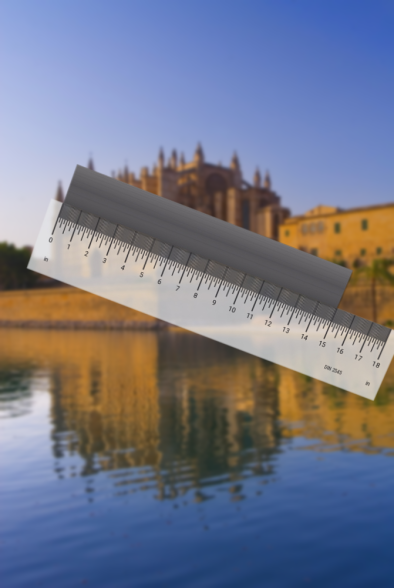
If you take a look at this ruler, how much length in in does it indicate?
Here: 15 in
